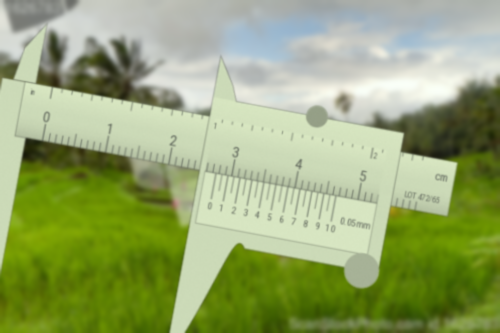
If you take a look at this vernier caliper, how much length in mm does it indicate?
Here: 27.5 mm
